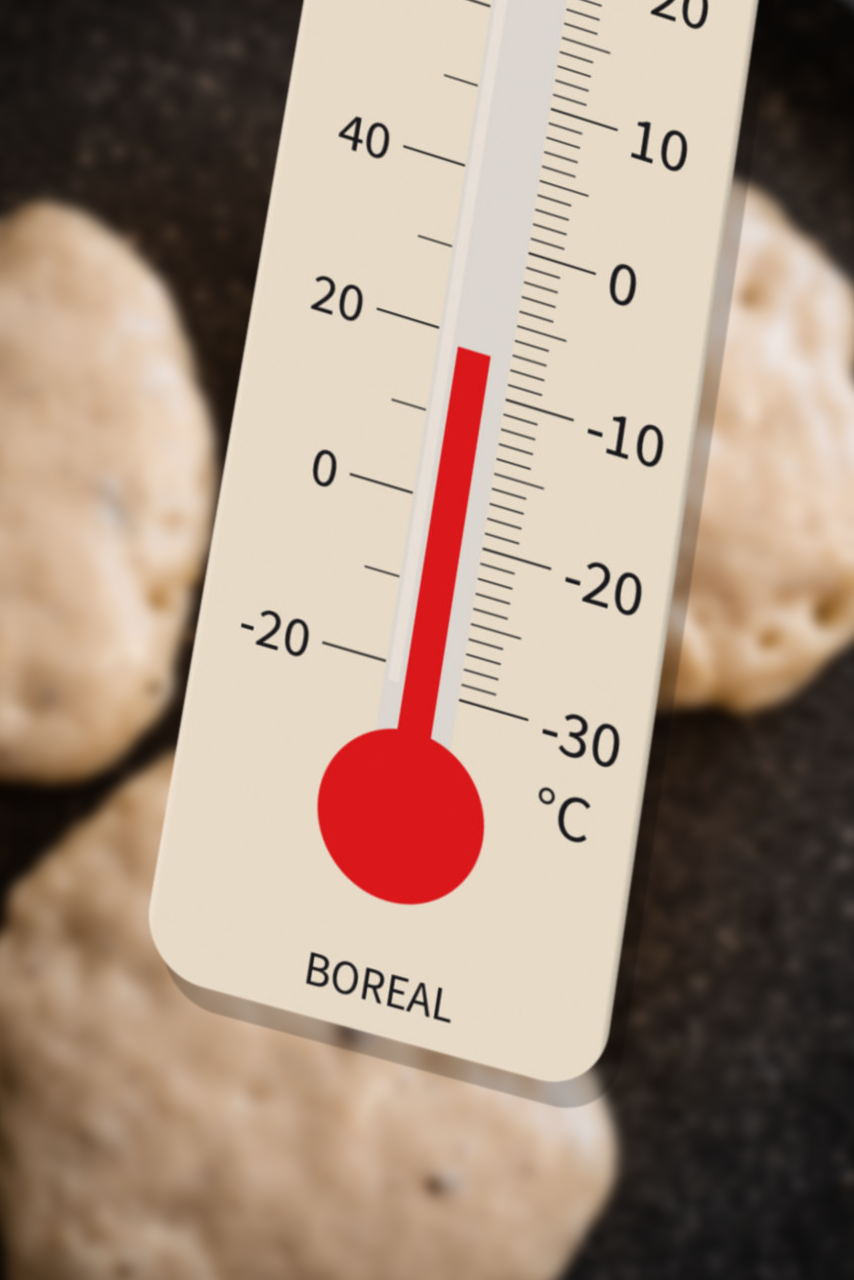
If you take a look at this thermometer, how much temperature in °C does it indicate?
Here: -7.5 °C
